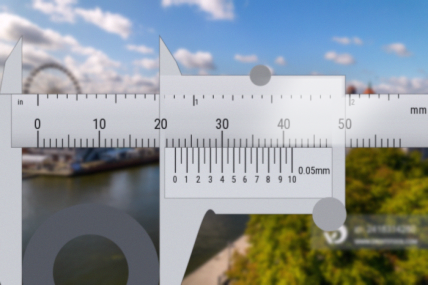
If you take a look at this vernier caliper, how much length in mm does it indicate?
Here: 22.4 mm
